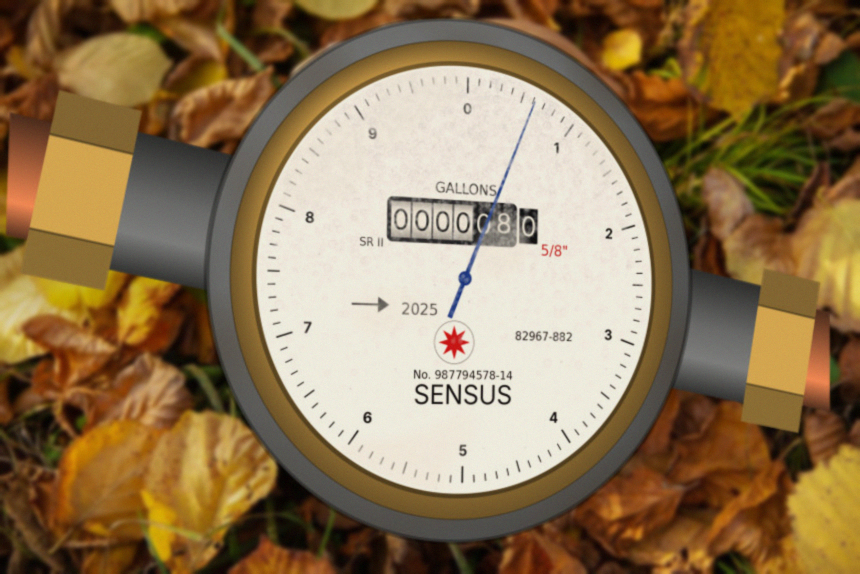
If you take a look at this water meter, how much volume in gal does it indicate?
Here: 80.6 gal
